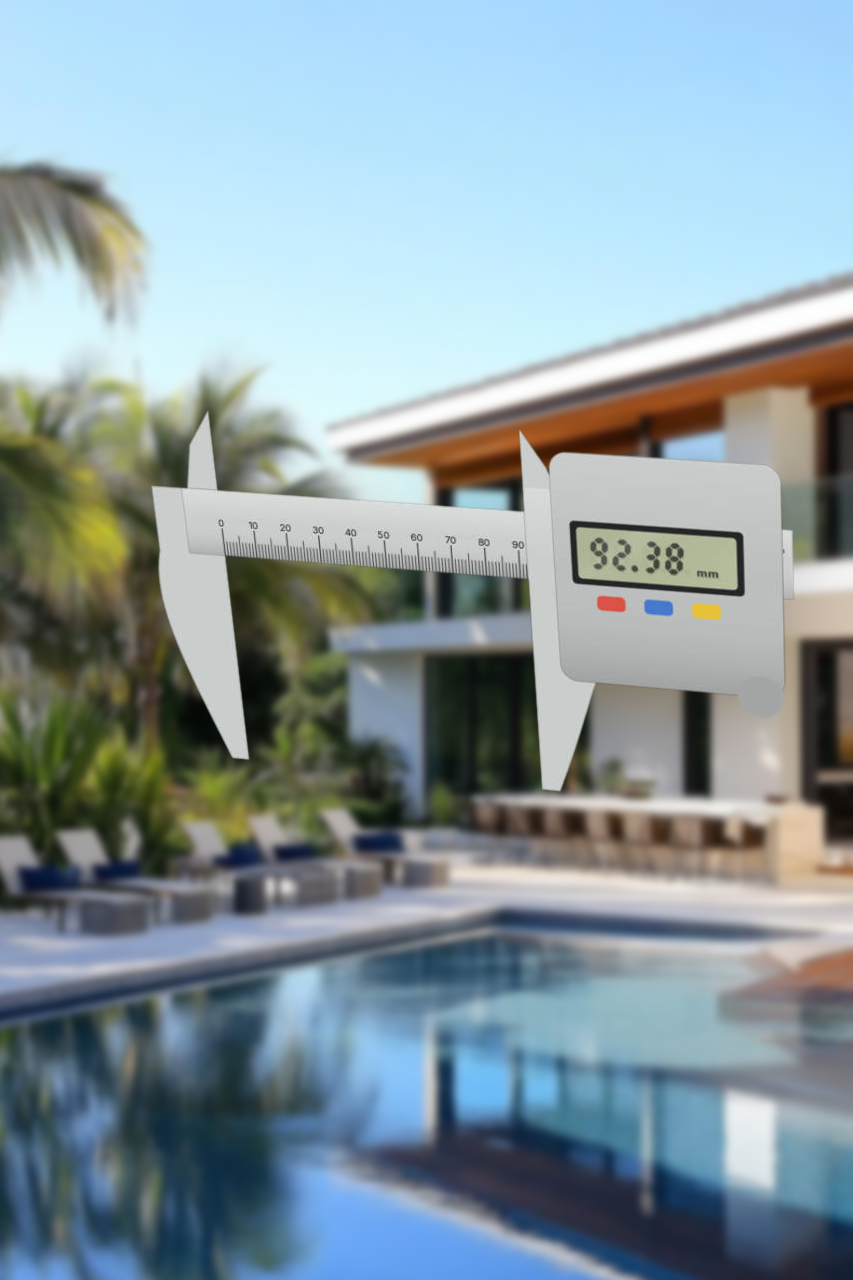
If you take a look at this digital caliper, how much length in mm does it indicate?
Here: 92.38 mm
